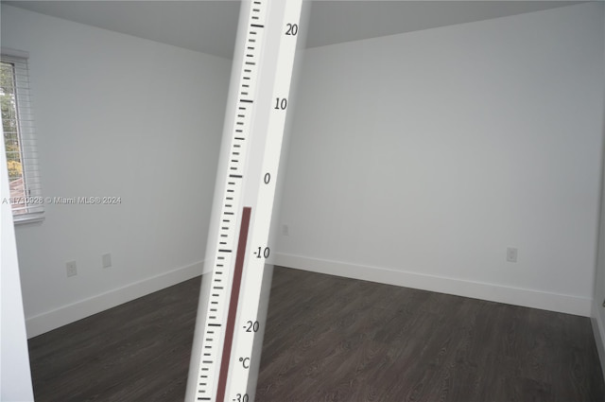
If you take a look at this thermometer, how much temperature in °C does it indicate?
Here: -4 °C
